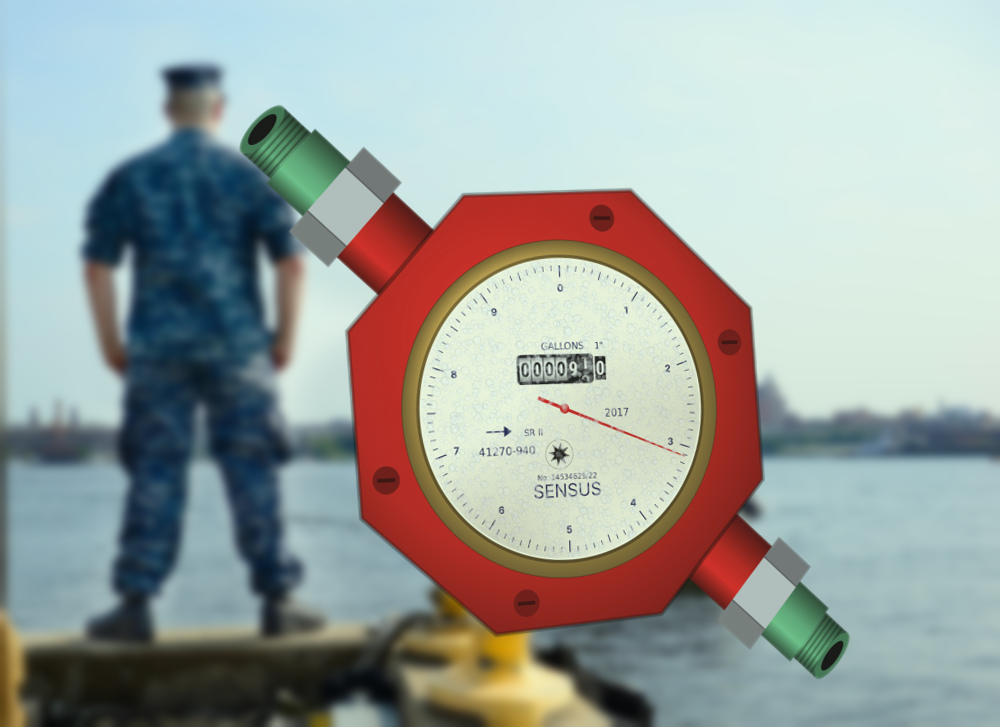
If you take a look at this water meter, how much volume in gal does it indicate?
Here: 913.1 gal
